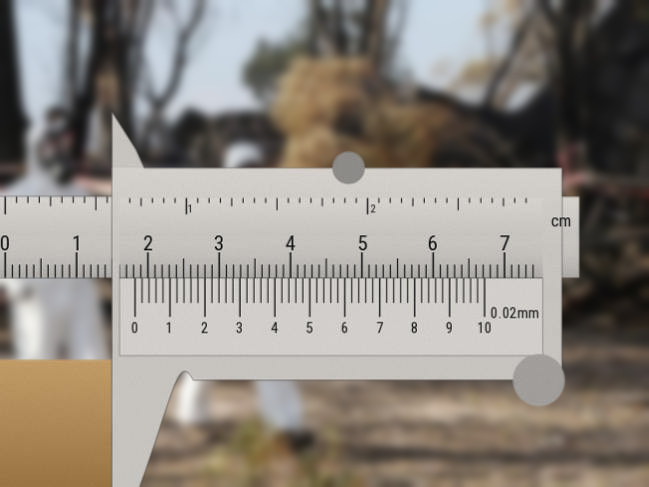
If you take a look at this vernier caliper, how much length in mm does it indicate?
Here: 18.2 mm
